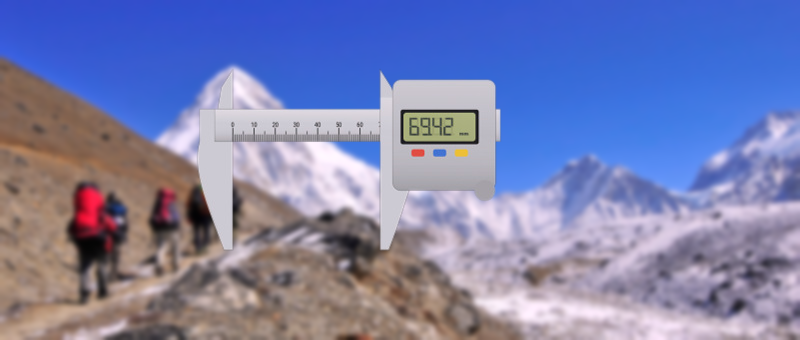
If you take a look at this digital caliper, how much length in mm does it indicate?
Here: 69.42 mm
